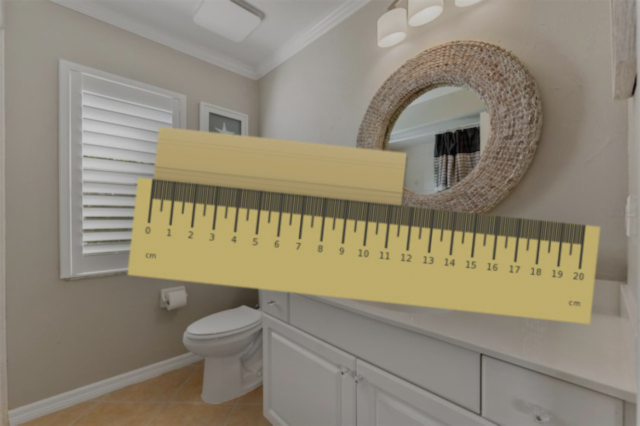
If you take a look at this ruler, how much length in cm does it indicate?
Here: 11.5 cm
